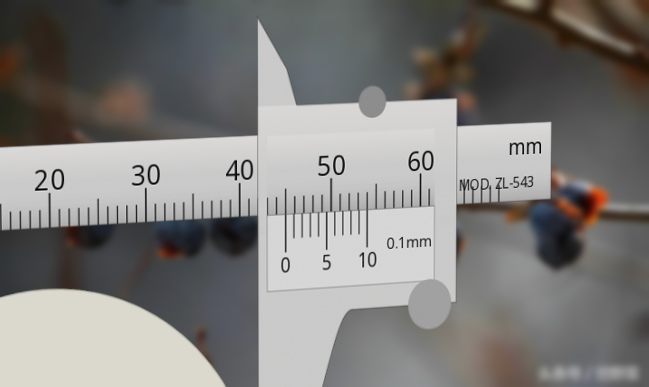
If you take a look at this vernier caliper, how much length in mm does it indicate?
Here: 45.0 mm
